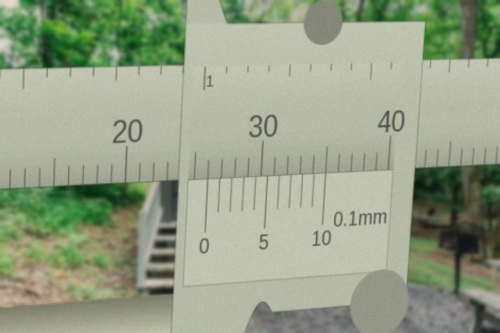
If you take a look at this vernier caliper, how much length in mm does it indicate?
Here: 26.0 mm
